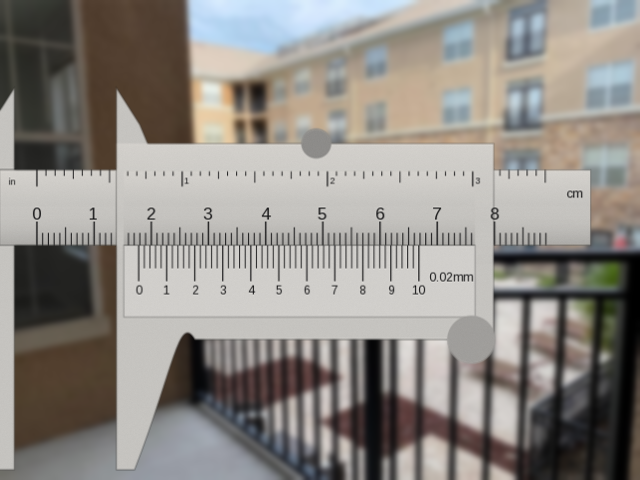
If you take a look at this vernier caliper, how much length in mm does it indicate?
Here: 17.8 mm
